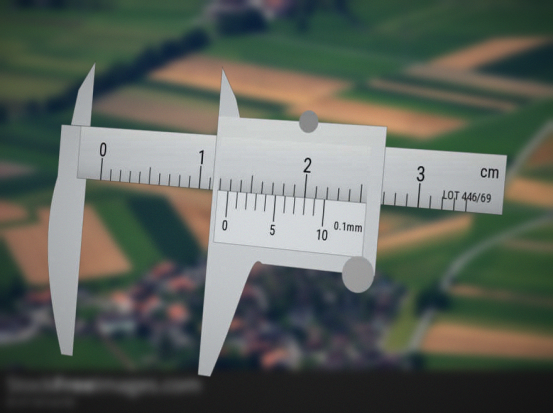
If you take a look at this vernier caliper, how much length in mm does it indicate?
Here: 12.8 mm
